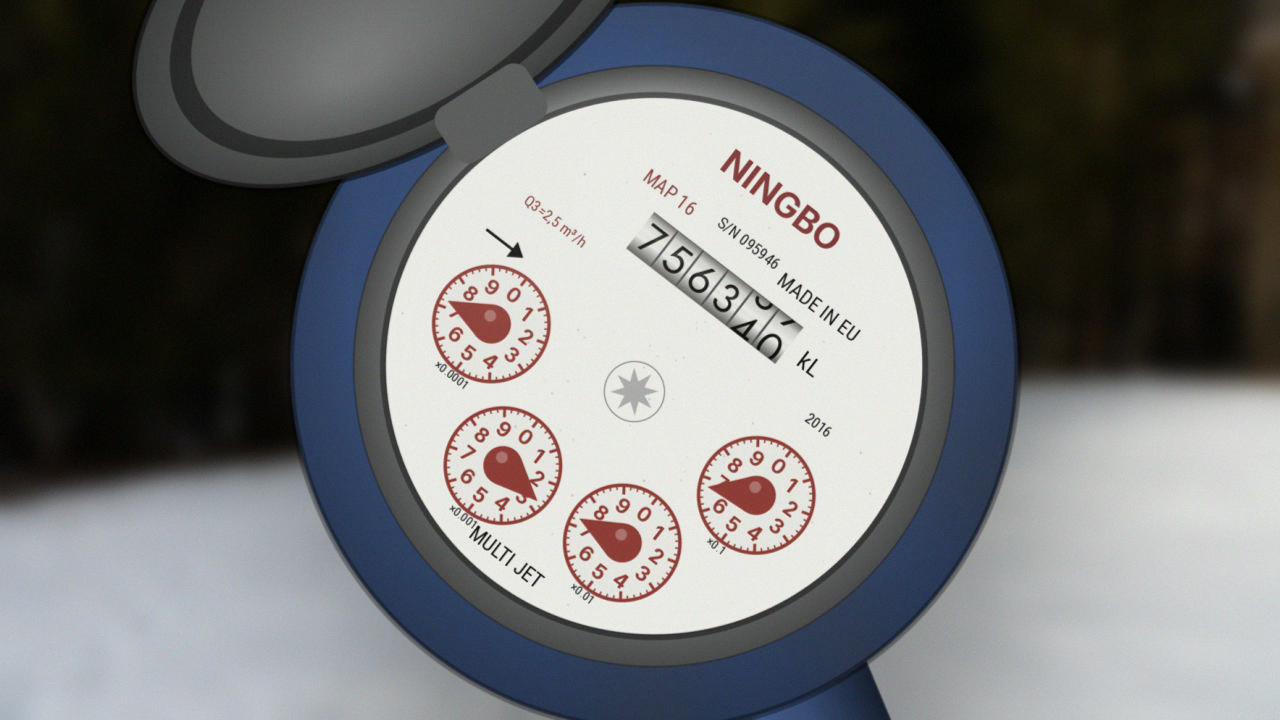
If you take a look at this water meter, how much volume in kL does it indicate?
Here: 756339.6727 kL
